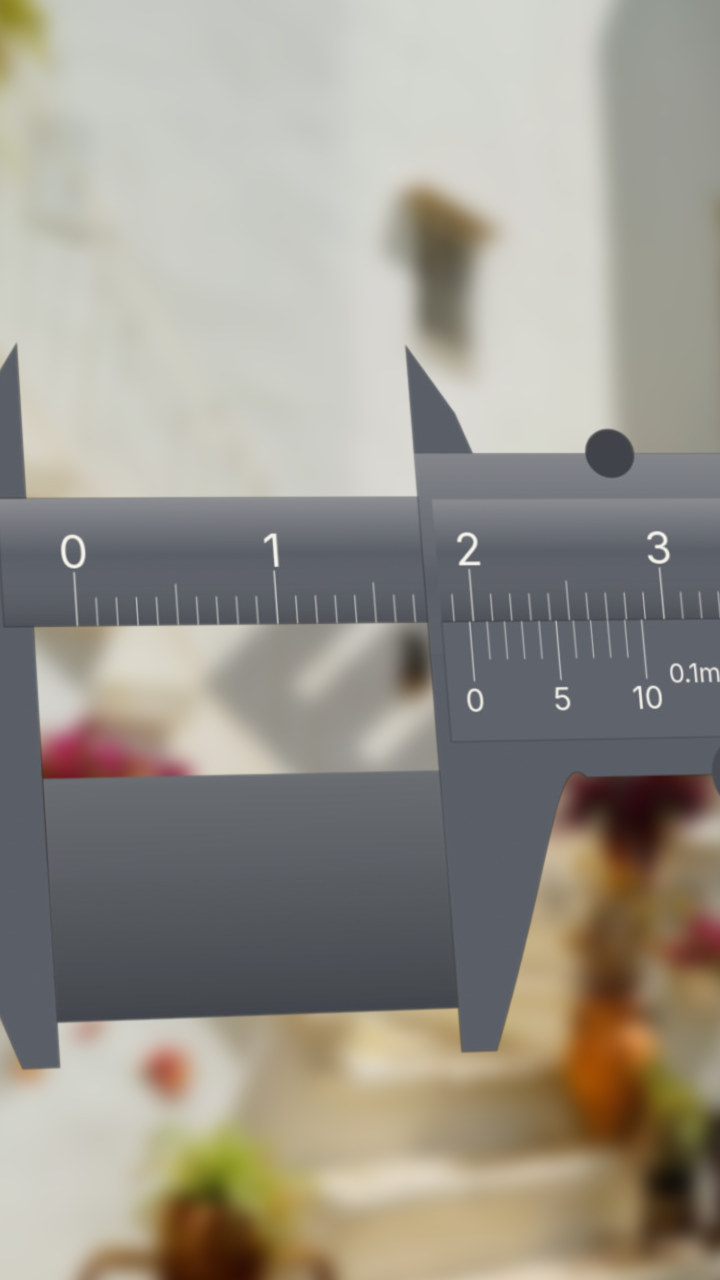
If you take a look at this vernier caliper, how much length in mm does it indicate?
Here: 19.8 mm
